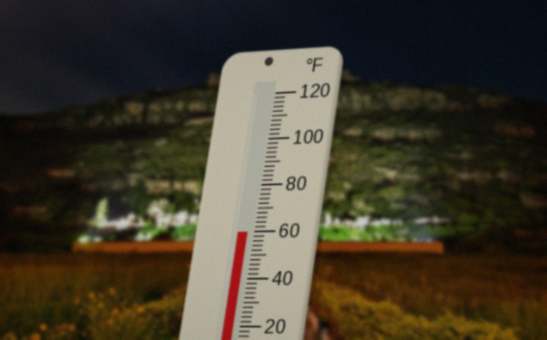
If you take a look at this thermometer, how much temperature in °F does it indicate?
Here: 60 °F
